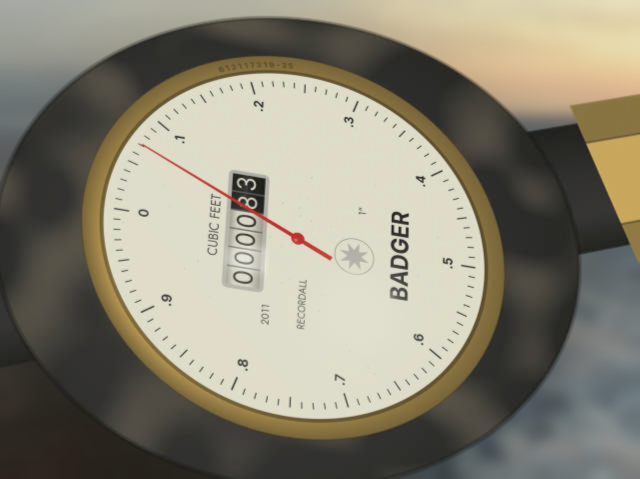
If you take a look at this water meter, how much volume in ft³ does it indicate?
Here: 83.07 ft³
